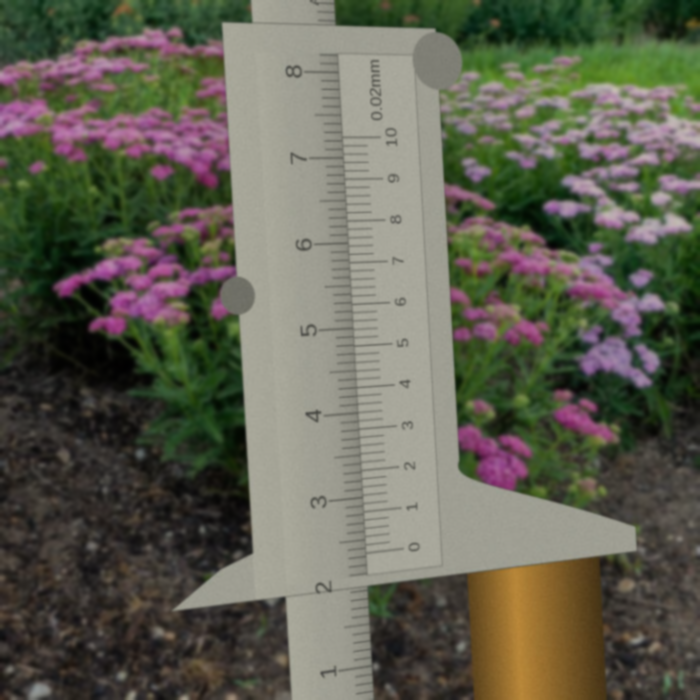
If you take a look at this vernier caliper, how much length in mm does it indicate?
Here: 23.4 mm
